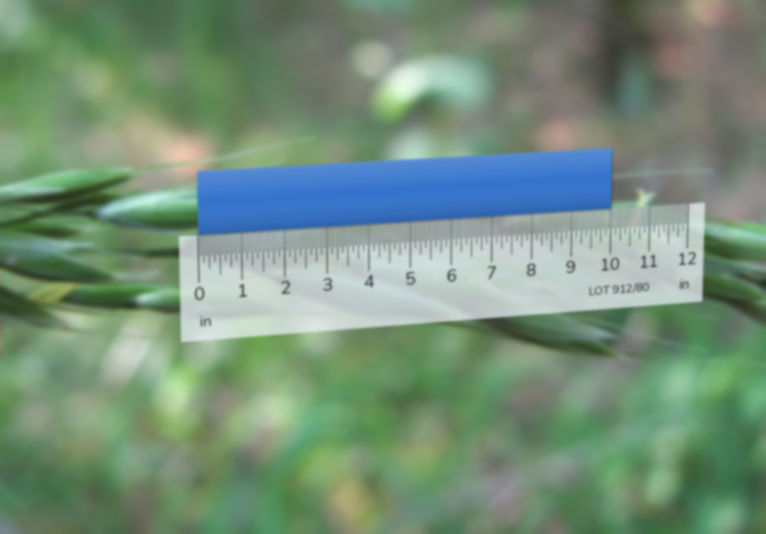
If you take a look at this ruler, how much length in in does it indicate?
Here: 10 in
